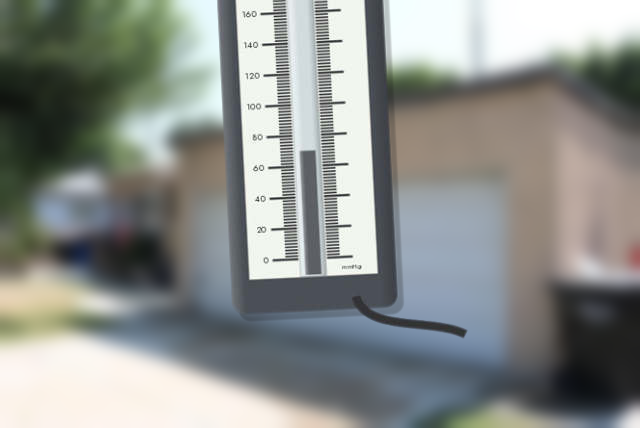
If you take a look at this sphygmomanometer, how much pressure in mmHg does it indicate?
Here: 70 mmHg
